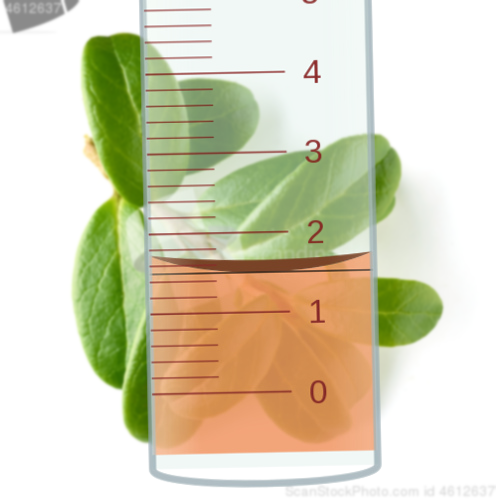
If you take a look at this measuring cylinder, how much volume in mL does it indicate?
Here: 1.5 mL
